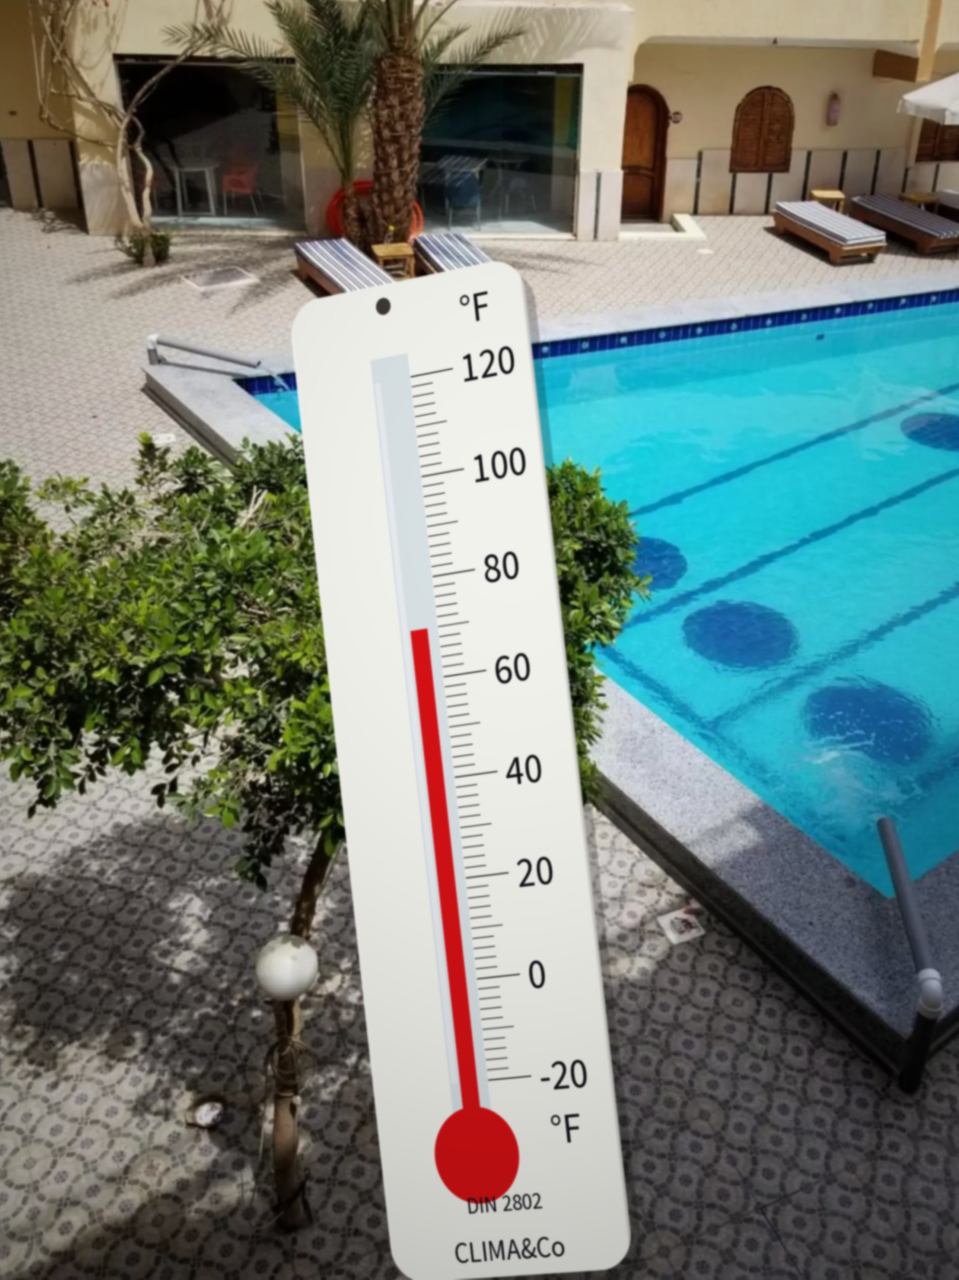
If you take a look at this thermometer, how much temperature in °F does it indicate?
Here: 70 °F
